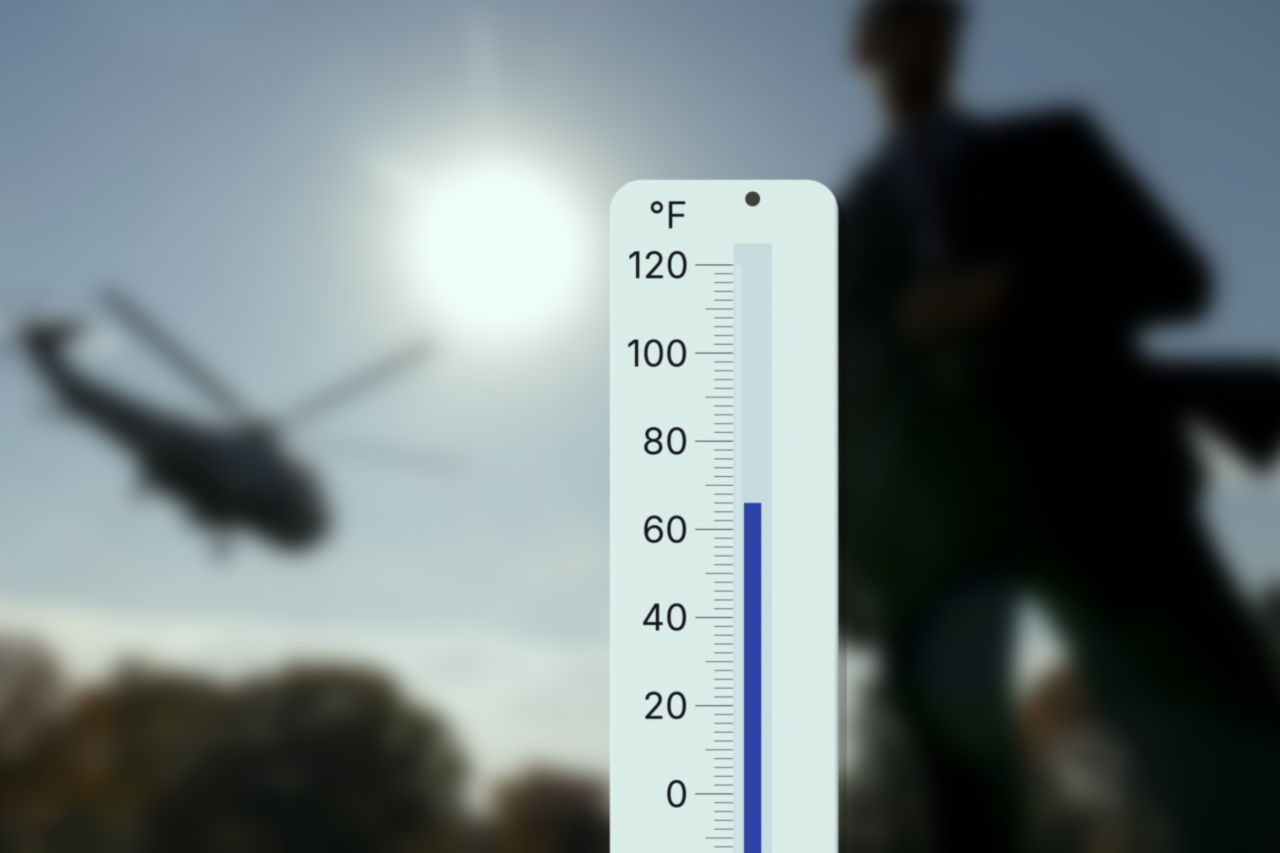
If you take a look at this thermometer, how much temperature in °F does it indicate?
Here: 66 °F
